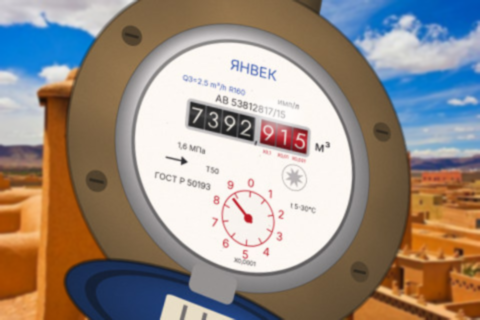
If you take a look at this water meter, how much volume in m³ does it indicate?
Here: 7392.9158 m³
